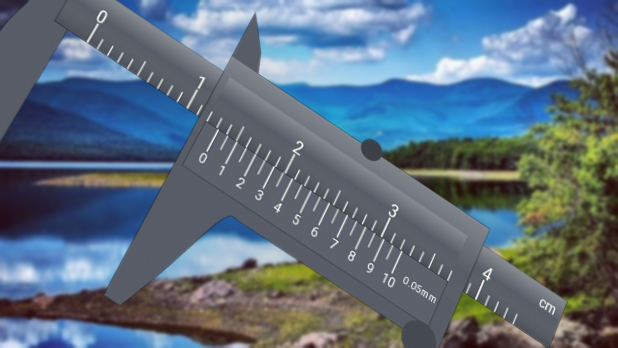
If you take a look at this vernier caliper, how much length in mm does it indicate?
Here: 13.2 mm
